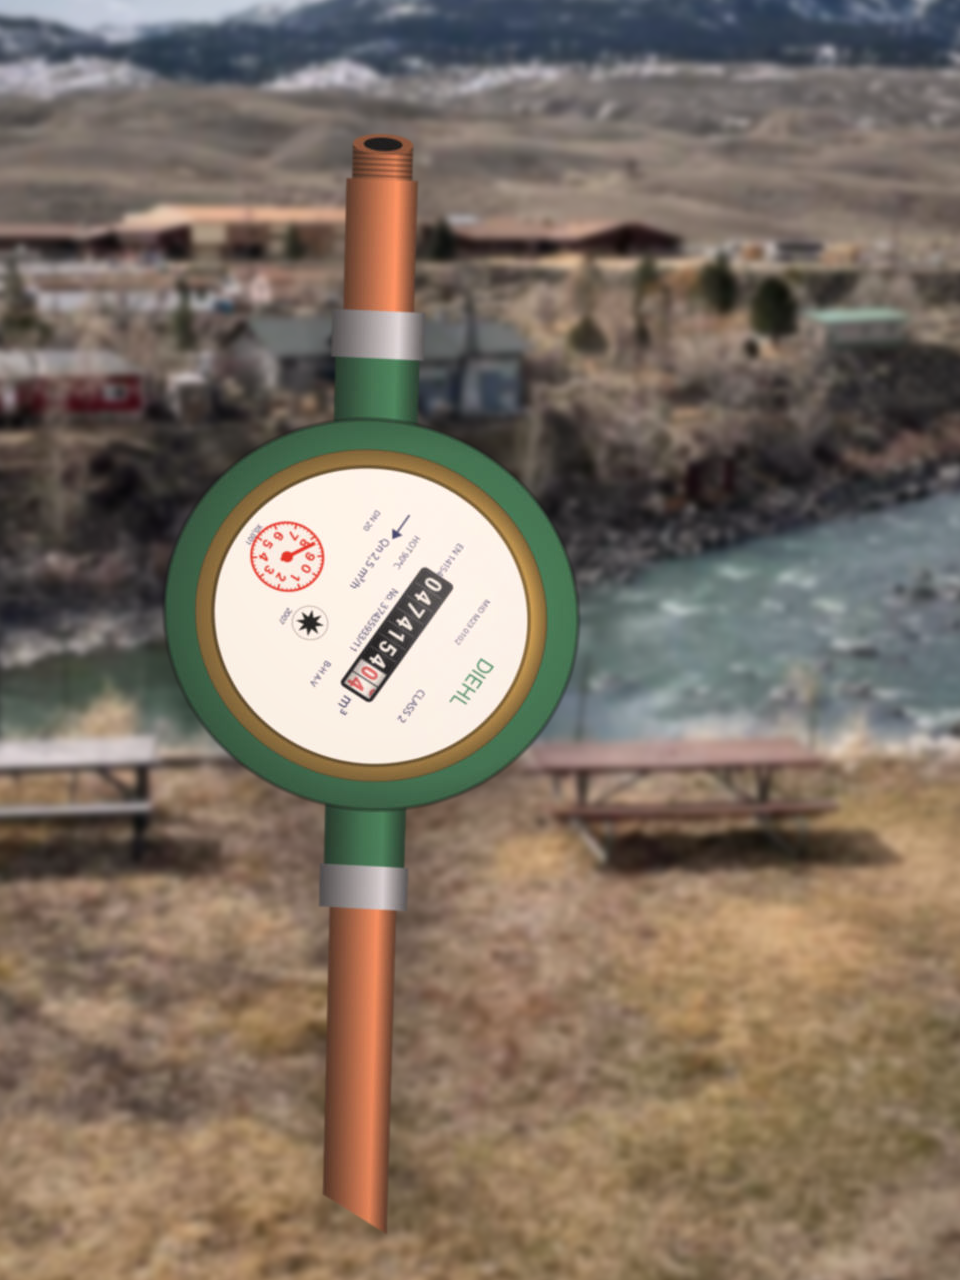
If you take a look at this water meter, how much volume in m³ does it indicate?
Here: 474154.038 m³
